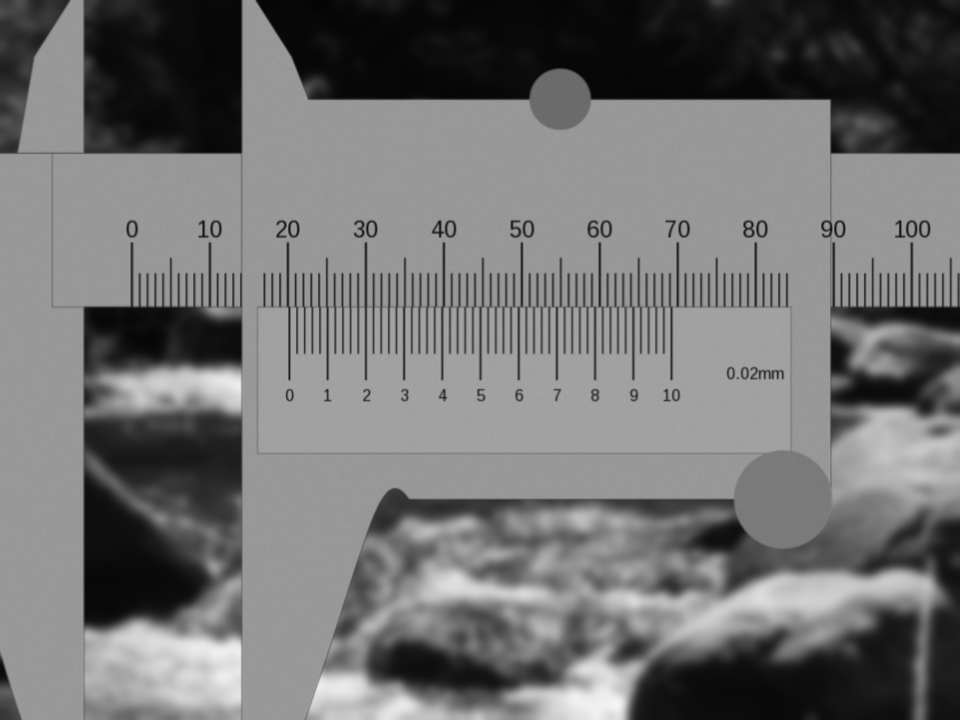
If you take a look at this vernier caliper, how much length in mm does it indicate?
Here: 20.2 mm
